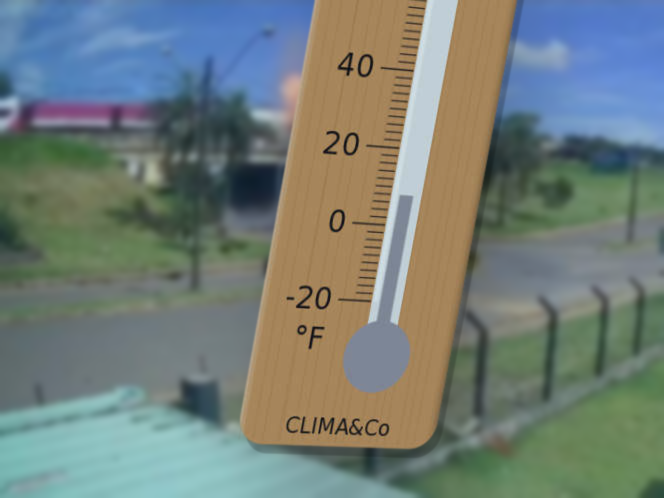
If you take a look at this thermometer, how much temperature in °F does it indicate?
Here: 8 °F
